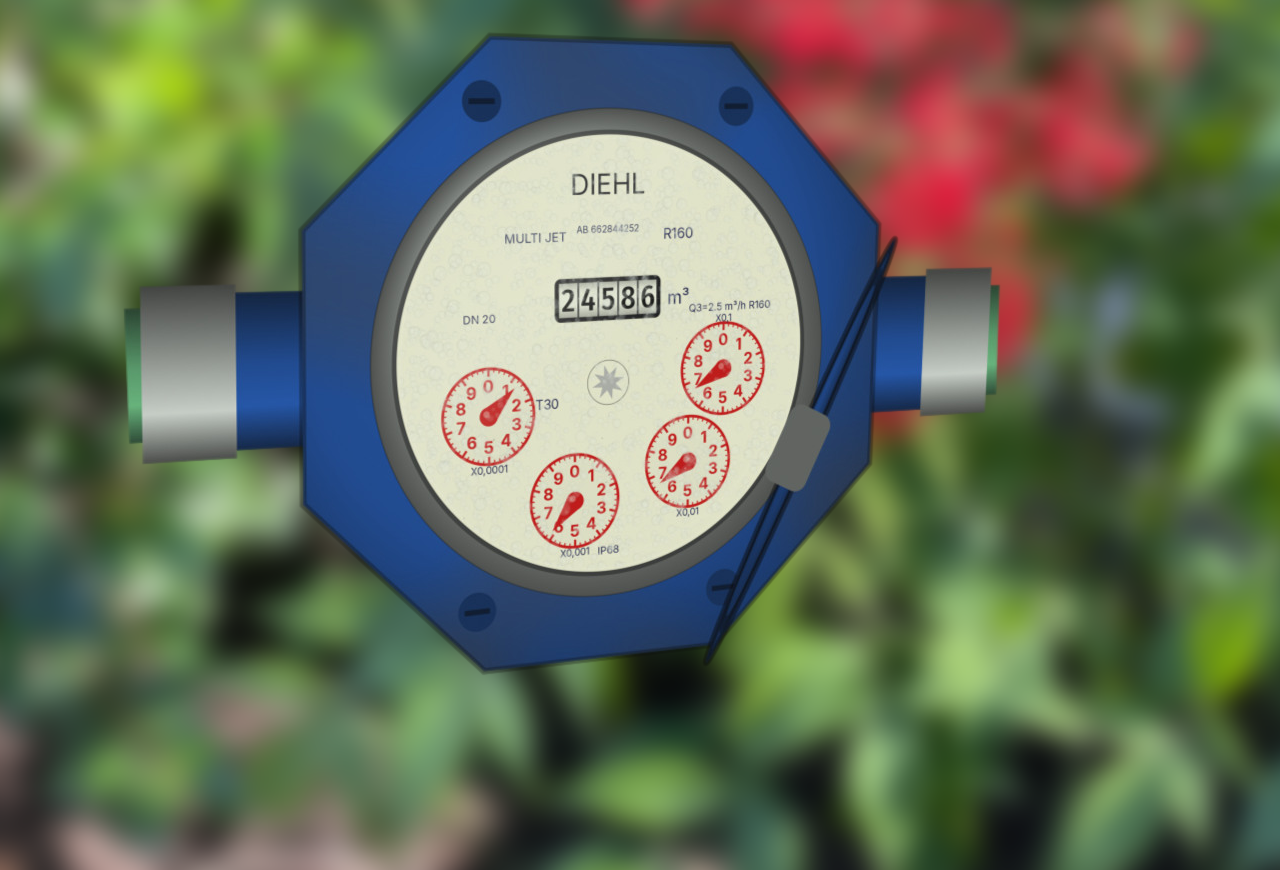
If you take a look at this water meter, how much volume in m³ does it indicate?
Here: 24586.6661 m³
